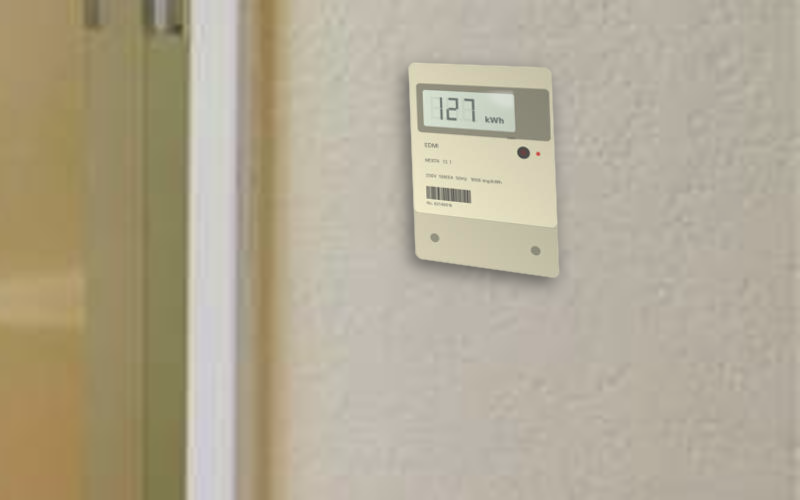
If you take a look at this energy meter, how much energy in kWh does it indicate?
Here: 127 kWh
